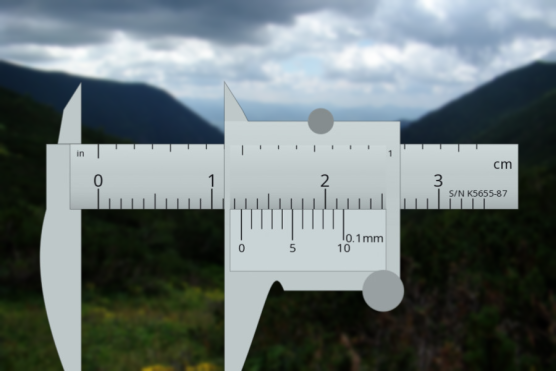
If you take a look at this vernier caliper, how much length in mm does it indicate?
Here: 12.6 mm
